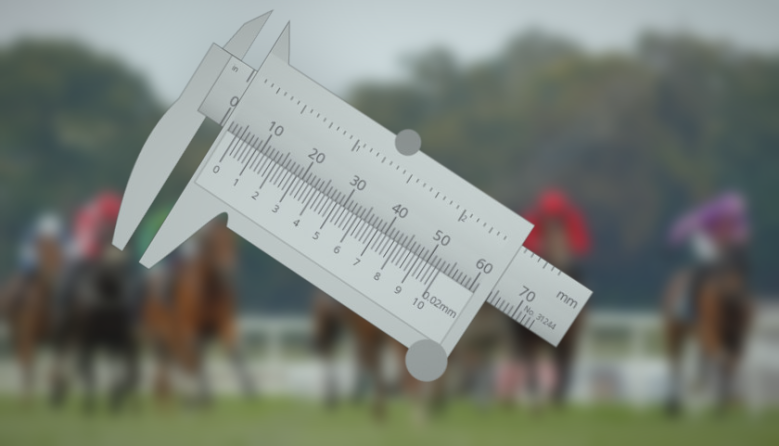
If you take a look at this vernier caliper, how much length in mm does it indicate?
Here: 4.0 mm
